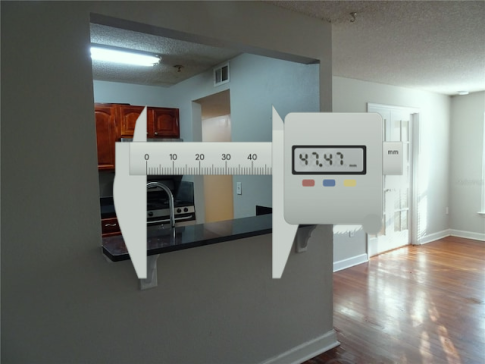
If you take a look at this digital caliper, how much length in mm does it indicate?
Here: 47.47 mm
